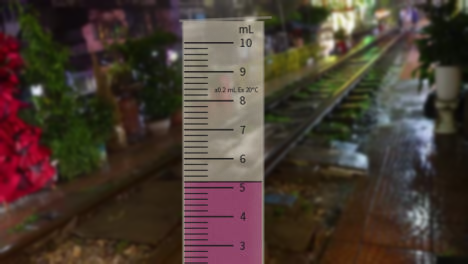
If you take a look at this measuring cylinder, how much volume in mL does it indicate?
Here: 5.2 mL
